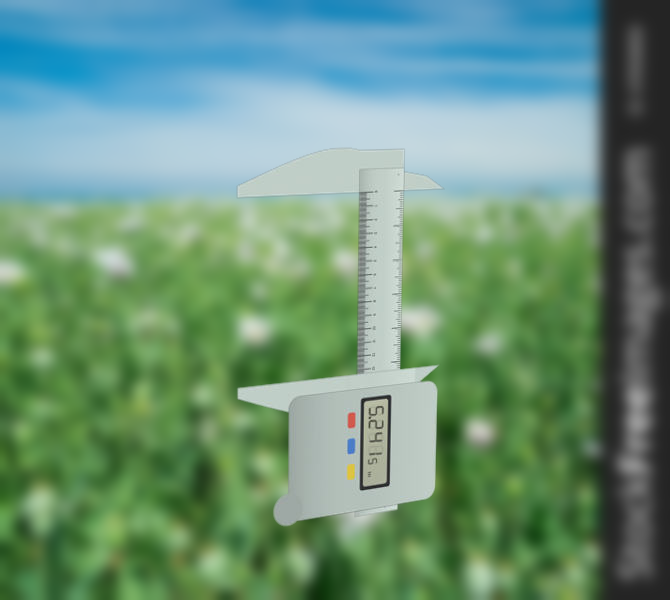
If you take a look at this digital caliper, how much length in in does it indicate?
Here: 5.2415 in
